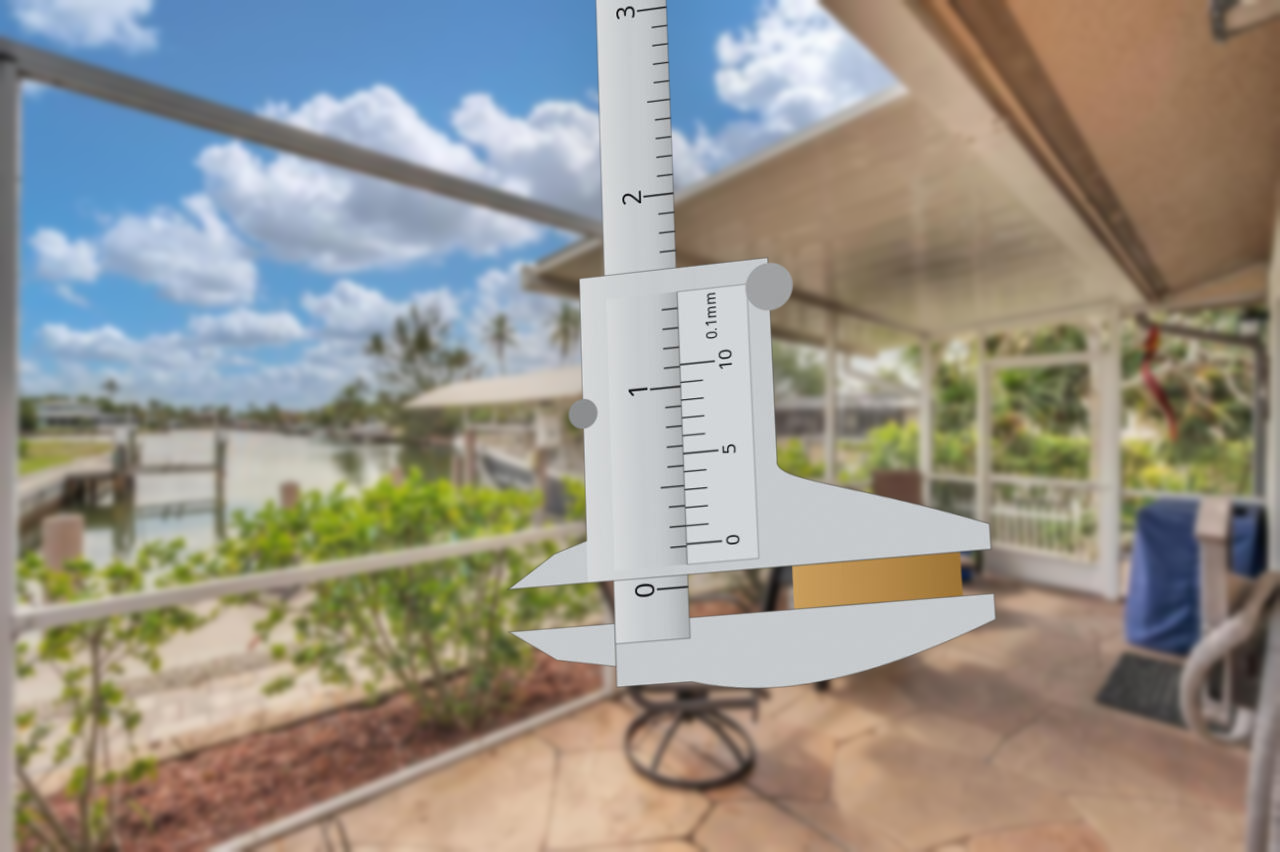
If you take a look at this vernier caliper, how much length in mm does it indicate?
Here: 2.1 mm
